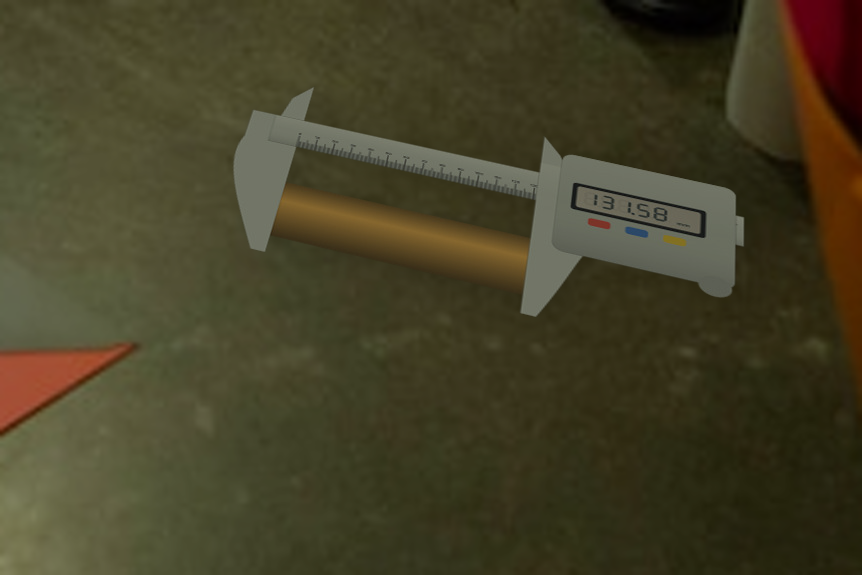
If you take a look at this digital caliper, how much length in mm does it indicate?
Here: 131.58 mm
